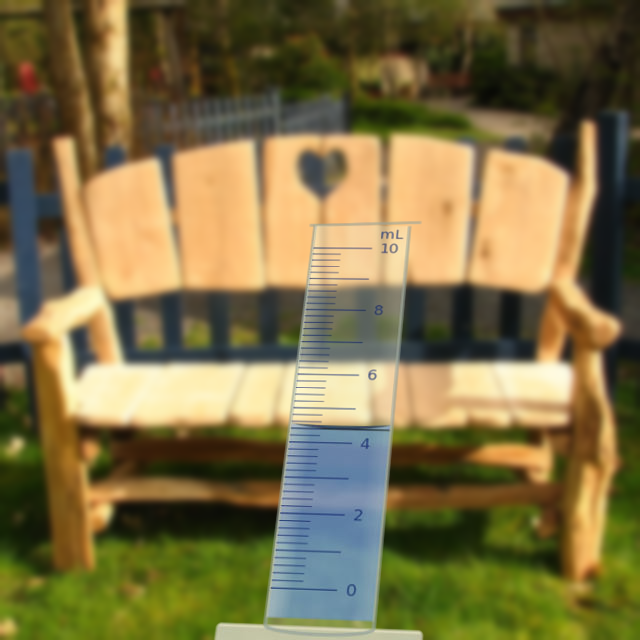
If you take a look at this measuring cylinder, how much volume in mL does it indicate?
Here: 4.4 mL
